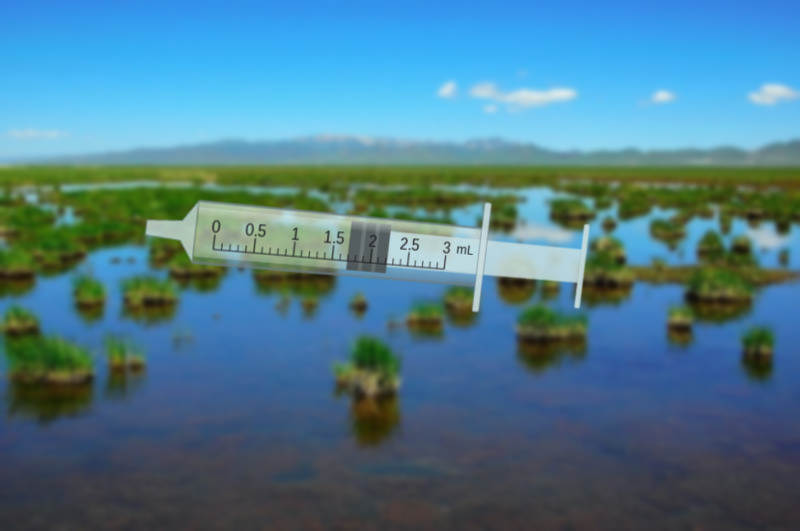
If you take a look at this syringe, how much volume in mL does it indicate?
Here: 1.7 mL
